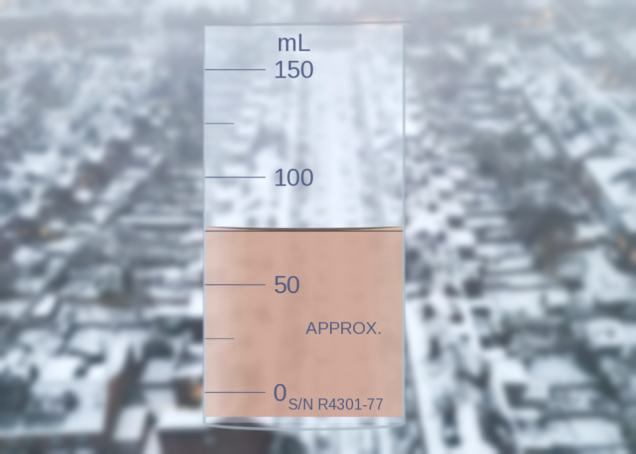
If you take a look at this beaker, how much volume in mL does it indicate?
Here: 75 mL
